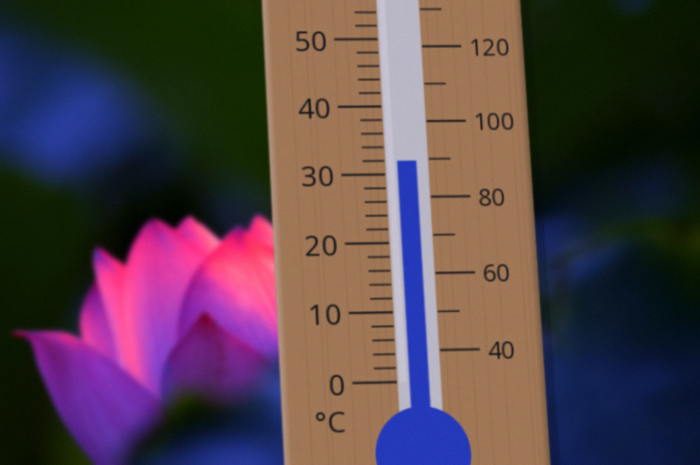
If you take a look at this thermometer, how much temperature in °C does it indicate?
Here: 32 °C
